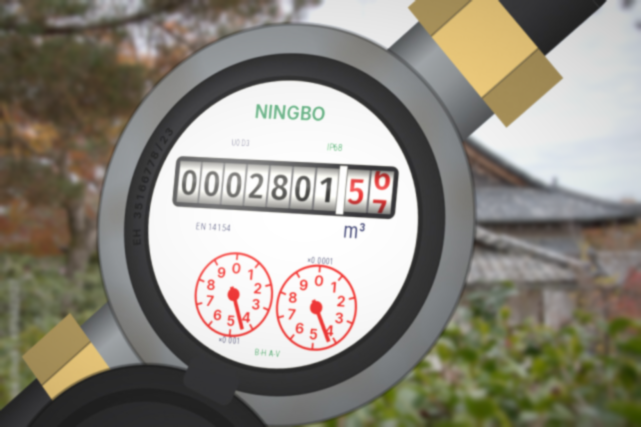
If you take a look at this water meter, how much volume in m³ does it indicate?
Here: 2801.5644 m³
